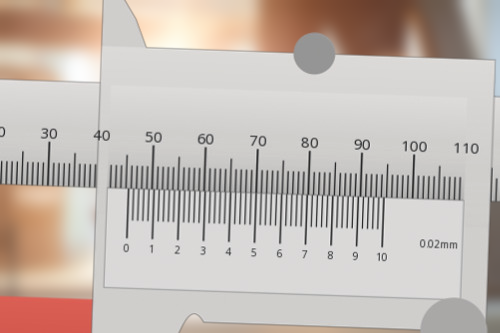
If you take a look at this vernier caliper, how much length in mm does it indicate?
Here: 45.5 mm
